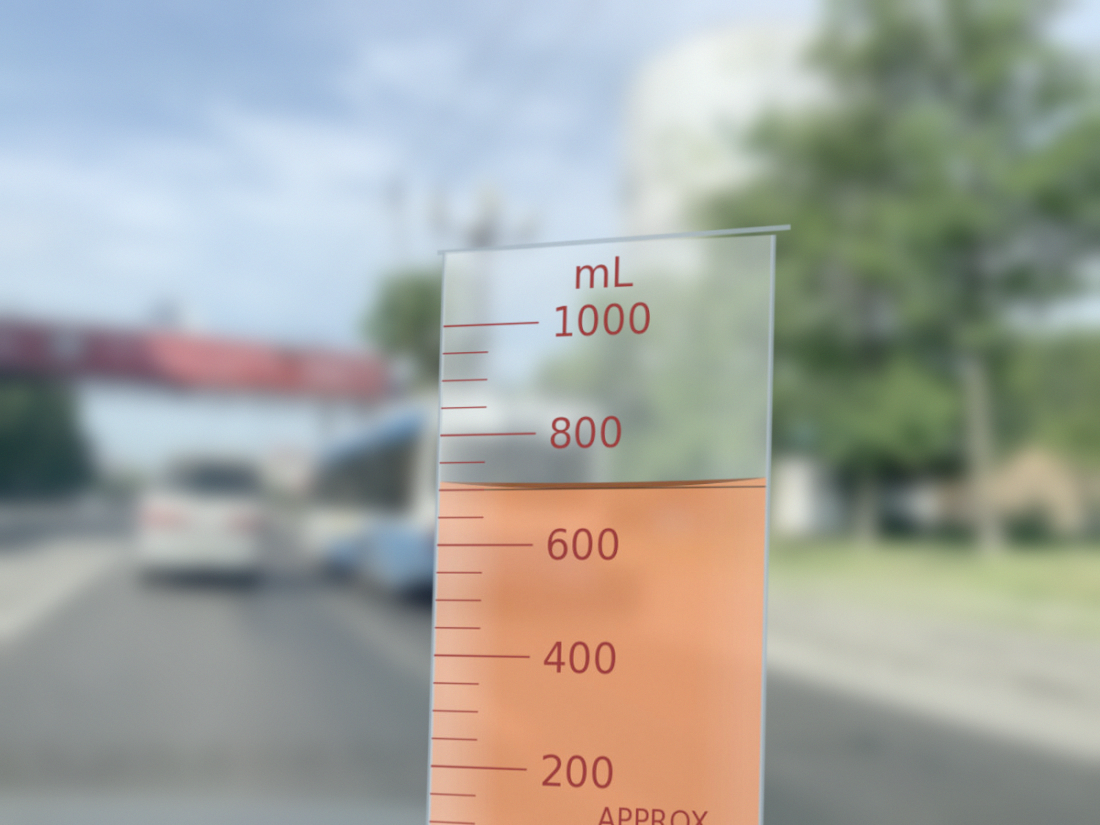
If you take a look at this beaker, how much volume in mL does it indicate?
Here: 700 mL
